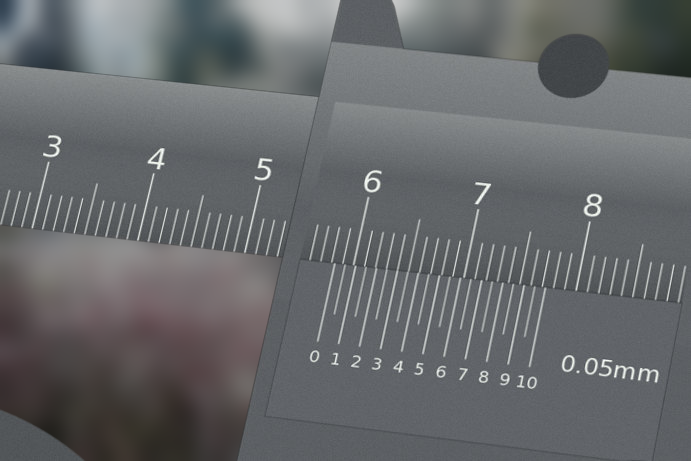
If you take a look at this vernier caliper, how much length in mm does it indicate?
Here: 58.3 mm
